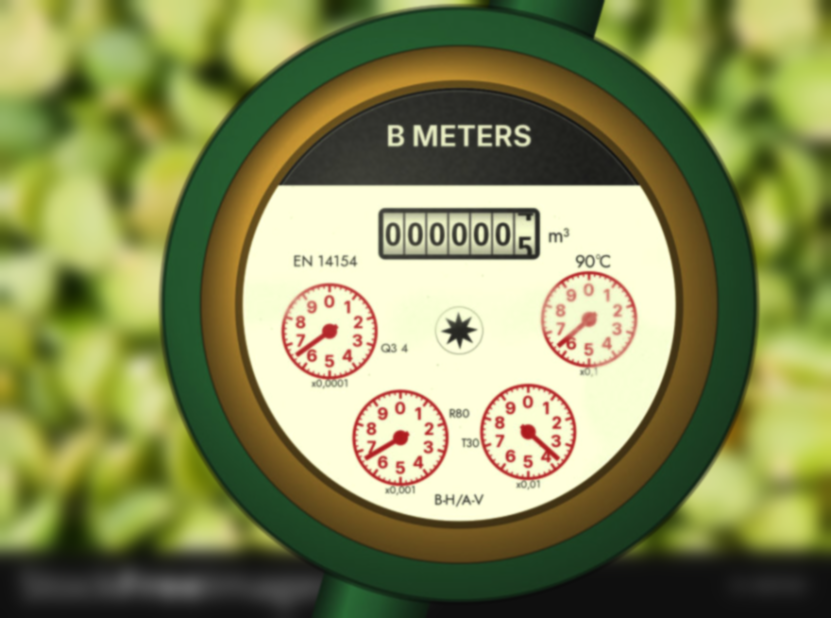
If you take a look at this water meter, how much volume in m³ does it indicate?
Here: 4.6366 m³
